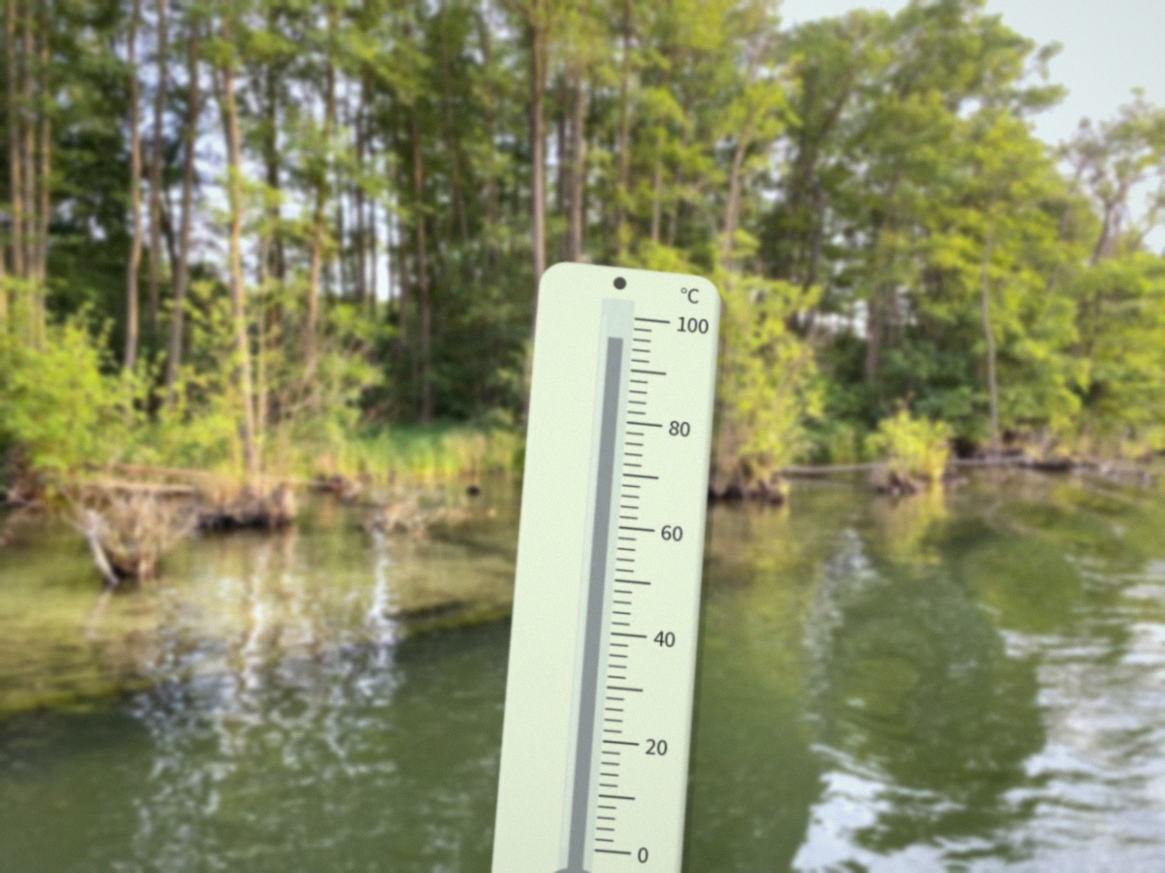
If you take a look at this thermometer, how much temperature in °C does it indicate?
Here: 96 °C
